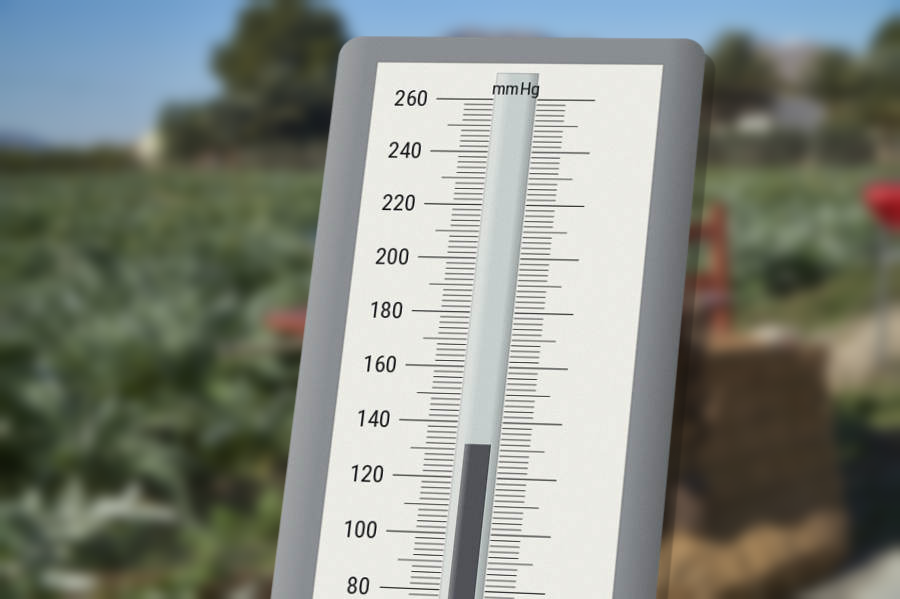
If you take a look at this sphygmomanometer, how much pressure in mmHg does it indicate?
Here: 132 mmHg
